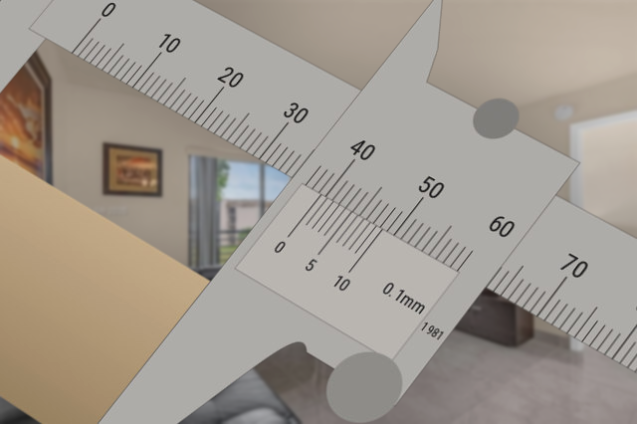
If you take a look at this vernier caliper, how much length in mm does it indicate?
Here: 39.4 mm
